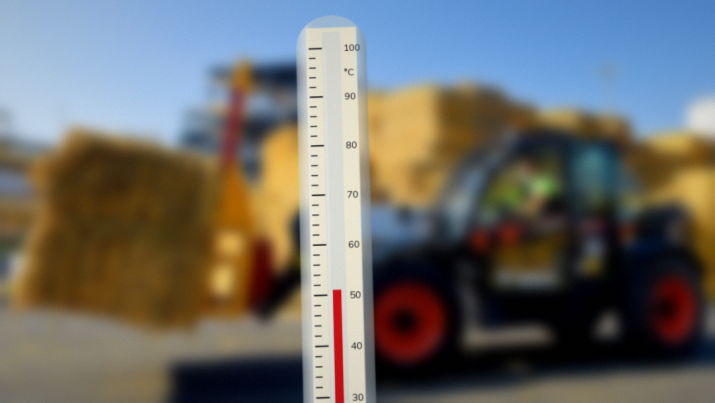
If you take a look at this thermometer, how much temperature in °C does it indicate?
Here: 51 °C
